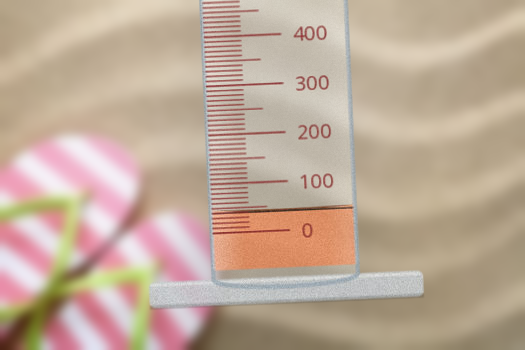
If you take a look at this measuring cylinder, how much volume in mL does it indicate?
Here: 40 mL
